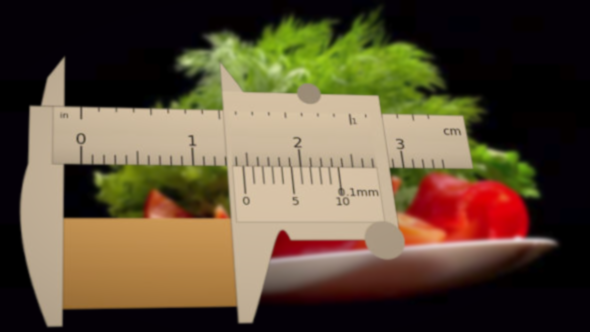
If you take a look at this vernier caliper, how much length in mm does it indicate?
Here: 14.6 mm
